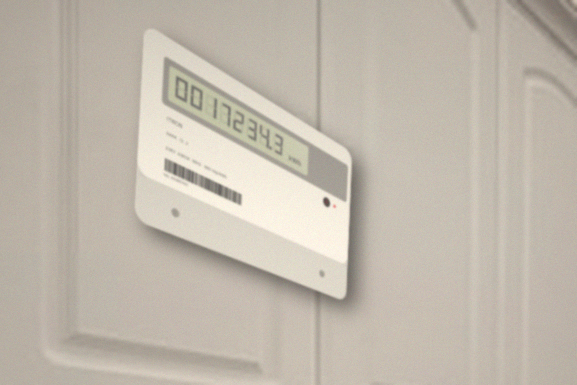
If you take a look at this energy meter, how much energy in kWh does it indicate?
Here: 17234.3 kWh
